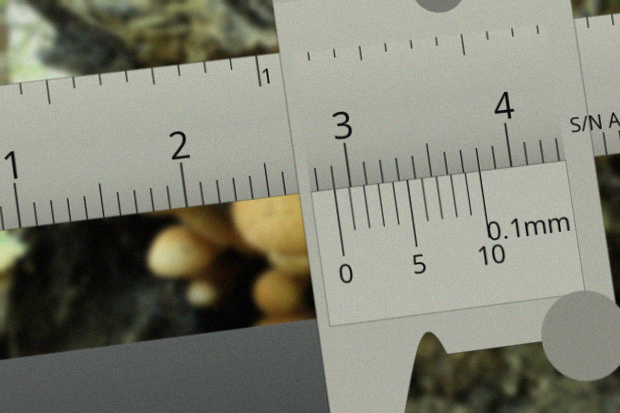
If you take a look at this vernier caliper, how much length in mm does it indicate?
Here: 29.0 mm
